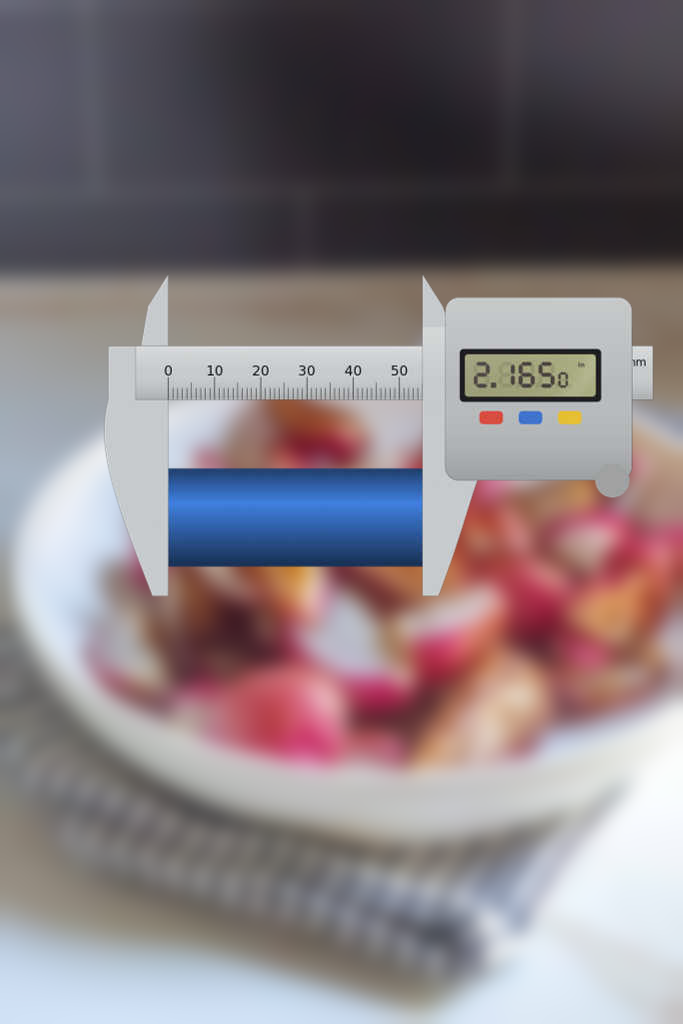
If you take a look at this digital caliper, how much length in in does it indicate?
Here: 2.1650 in
